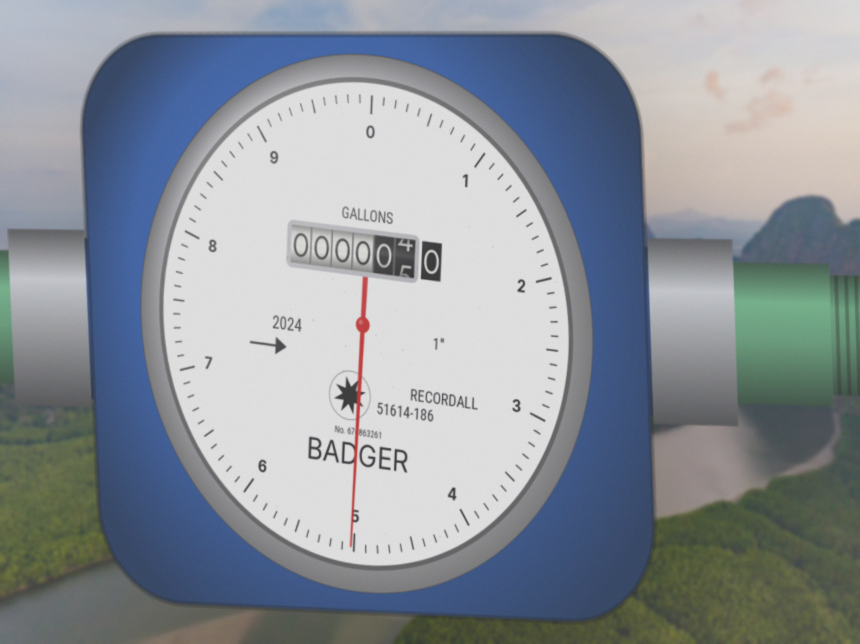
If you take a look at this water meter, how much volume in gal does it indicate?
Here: 45.0 gal
